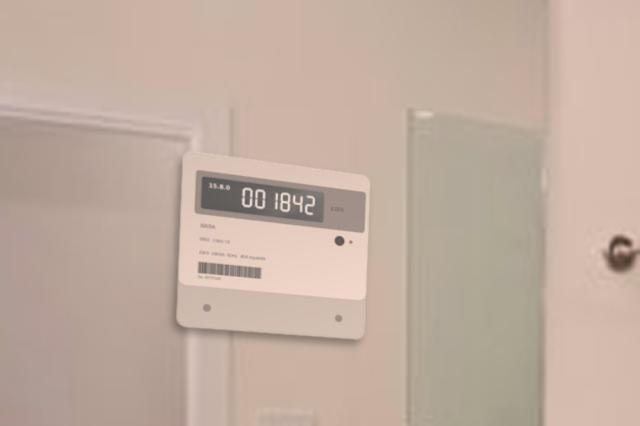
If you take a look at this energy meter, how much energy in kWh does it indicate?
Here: 1842 kWh
